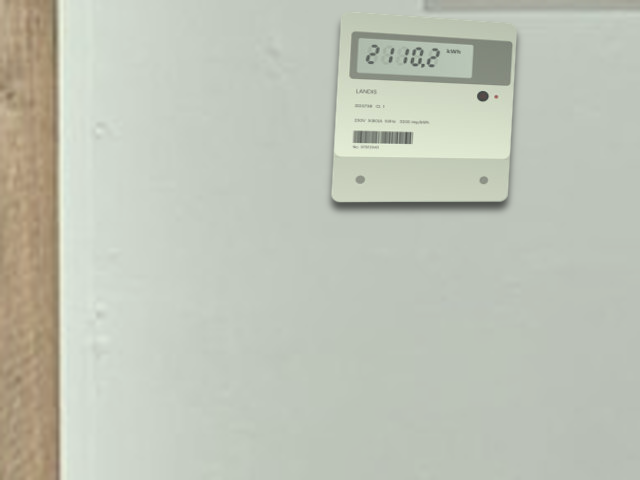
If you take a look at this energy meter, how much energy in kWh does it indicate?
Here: 2110.2 kWh
